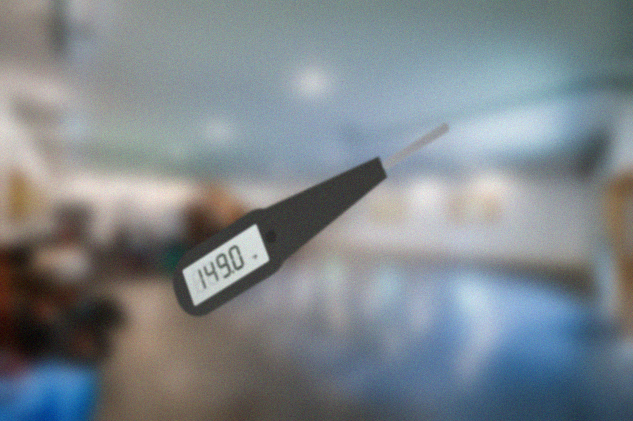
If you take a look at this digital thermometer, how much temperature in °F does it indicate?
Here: 149.0 °F
